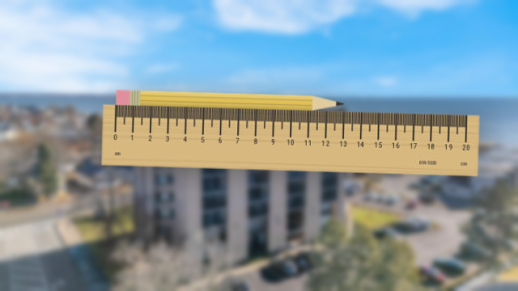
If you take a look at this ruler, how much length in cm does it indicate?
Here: 13 cm
